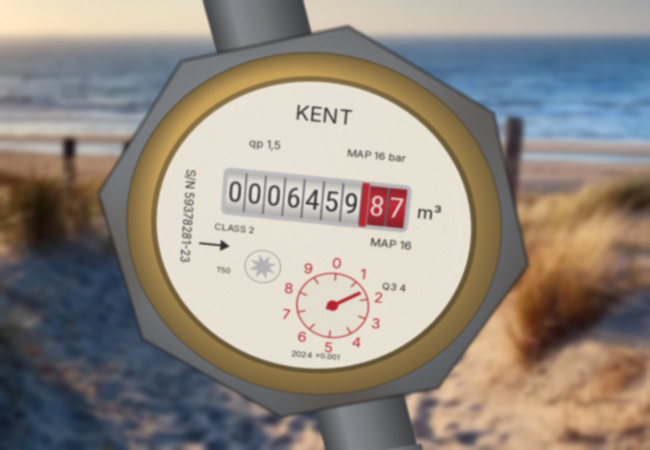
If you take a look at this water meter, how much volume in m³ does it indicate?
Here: 6459.871 m³
